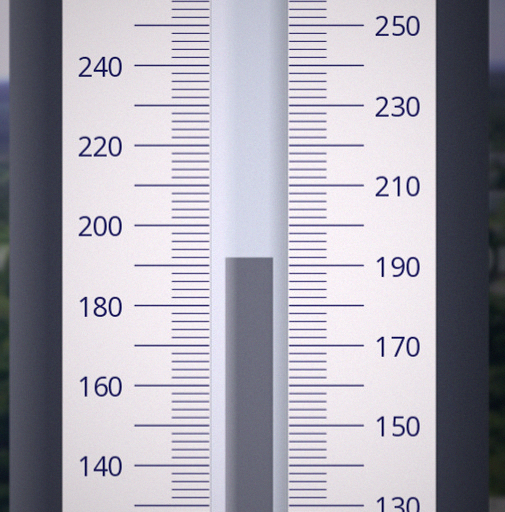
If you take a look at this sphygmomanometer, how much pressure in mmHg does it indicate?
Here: 192 mmHg
